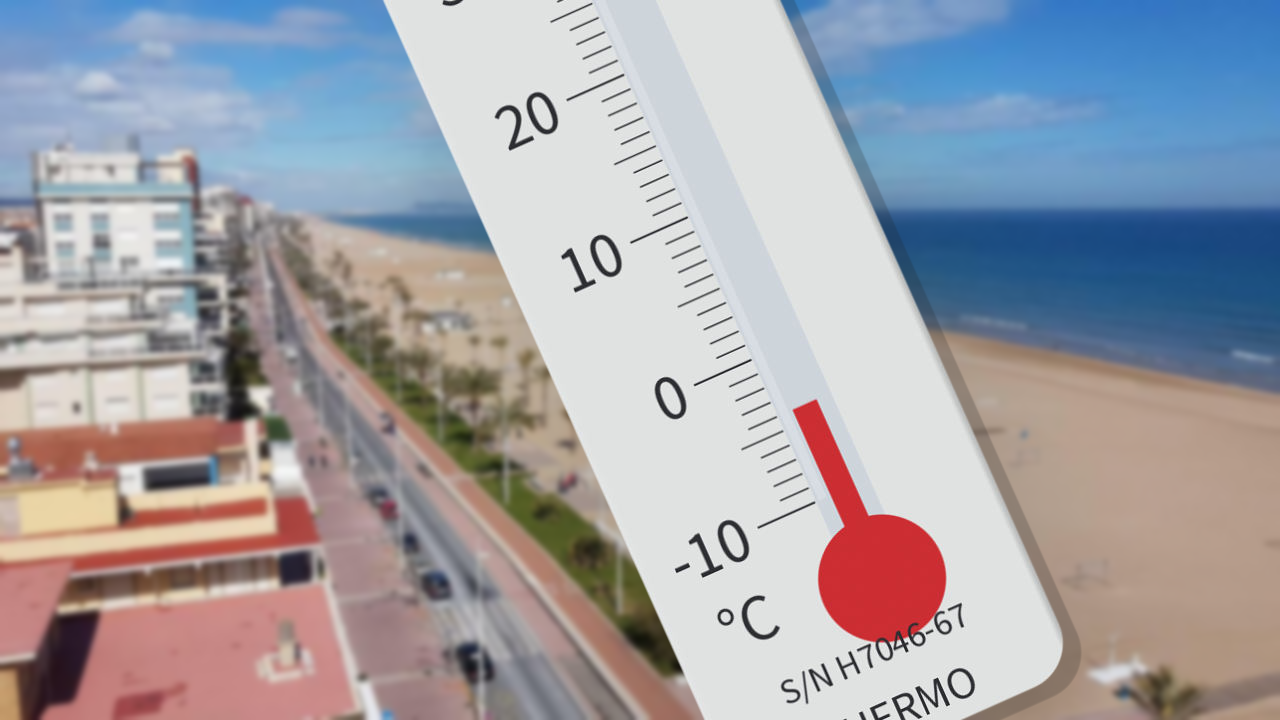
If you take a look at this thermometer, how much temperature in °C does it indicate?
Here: -4 °C
